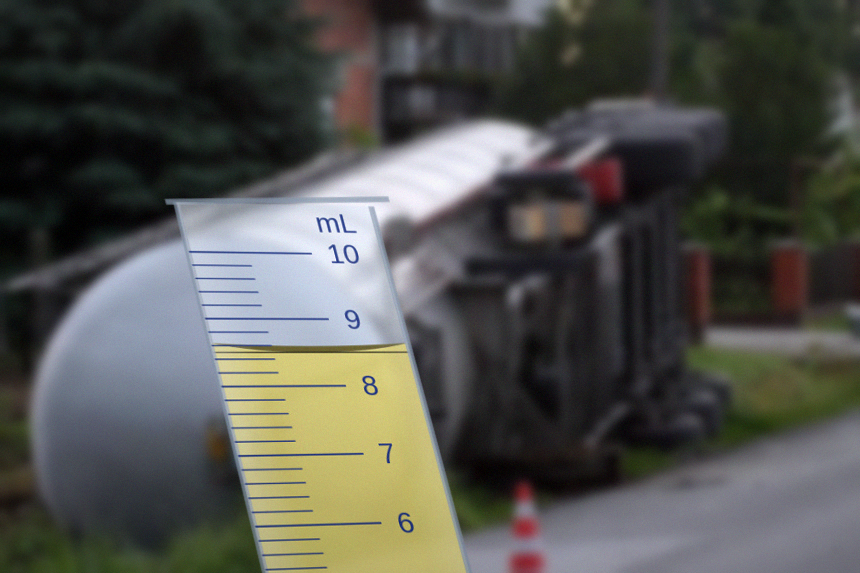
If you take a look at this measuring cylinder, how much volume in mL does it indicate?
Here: 8.5 mL
